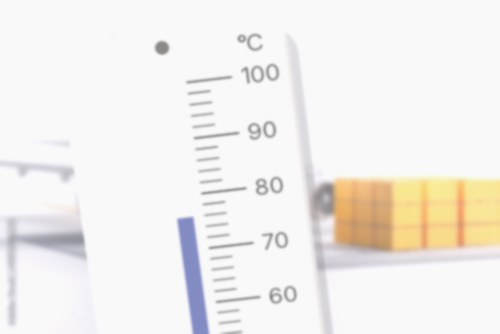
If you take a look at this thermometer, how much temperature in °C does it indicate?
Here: 76 °C
